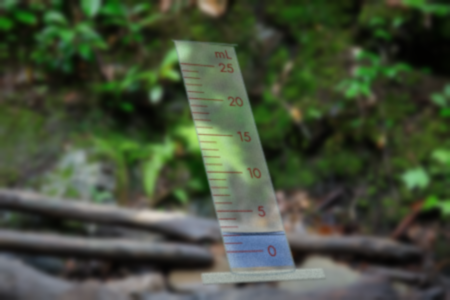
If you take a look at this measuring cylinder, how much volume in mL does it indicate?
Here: 2 mL
